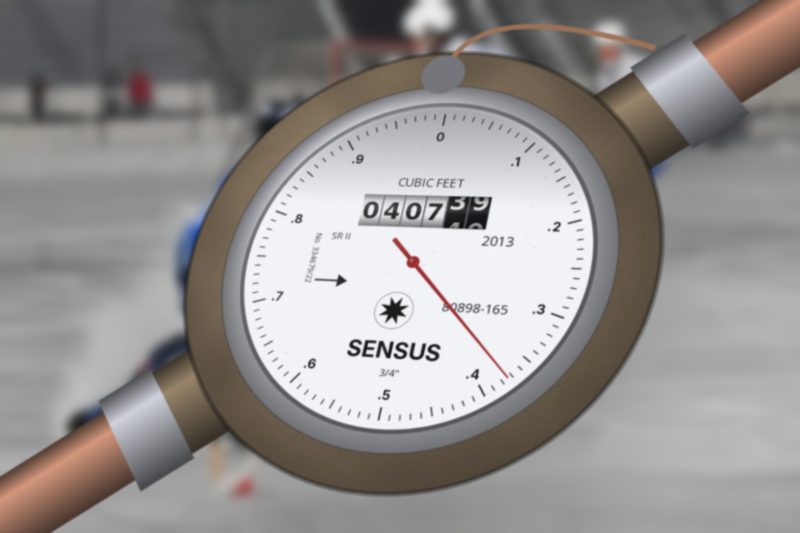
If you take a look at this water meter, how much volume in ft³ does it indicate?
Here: 40739.37 ft³
